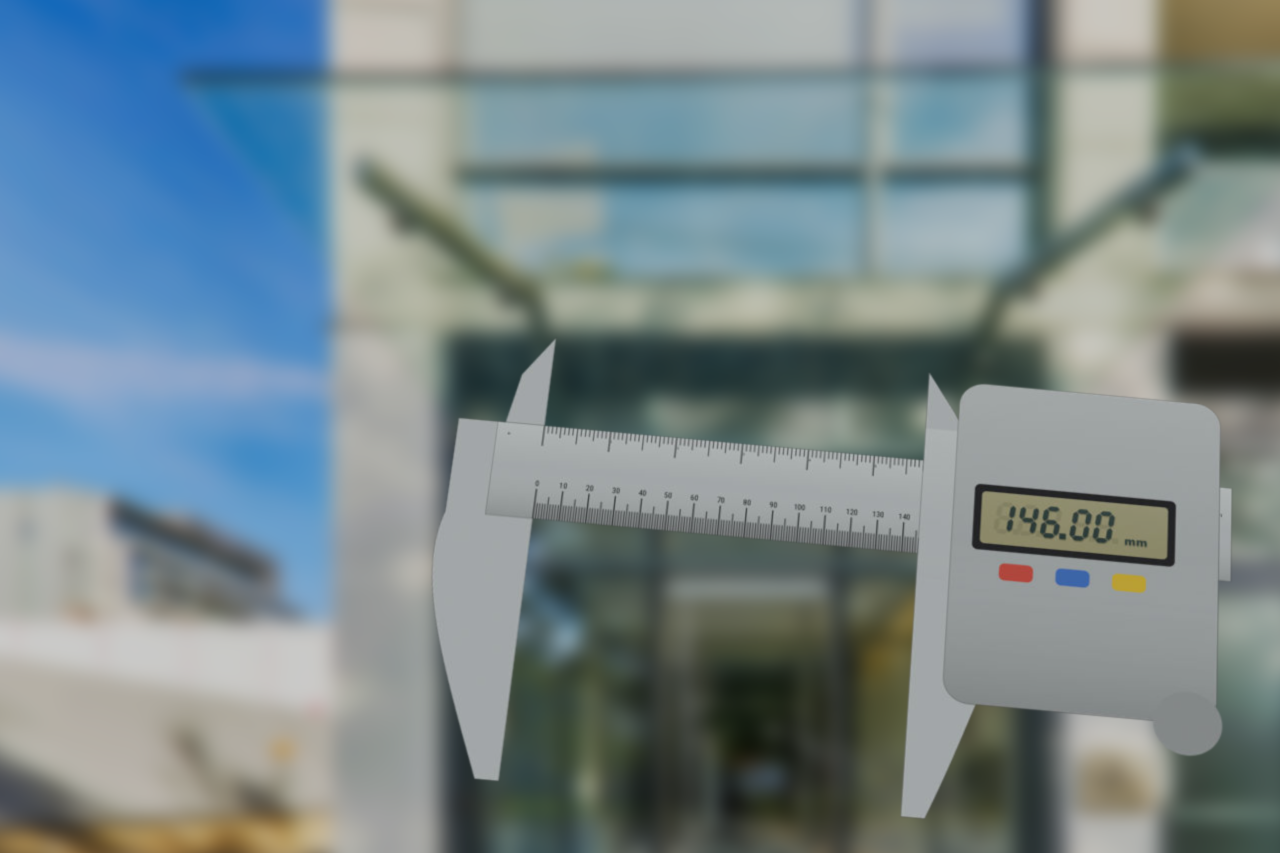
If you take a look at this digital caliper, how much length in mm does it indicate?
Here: 146.00 mm
